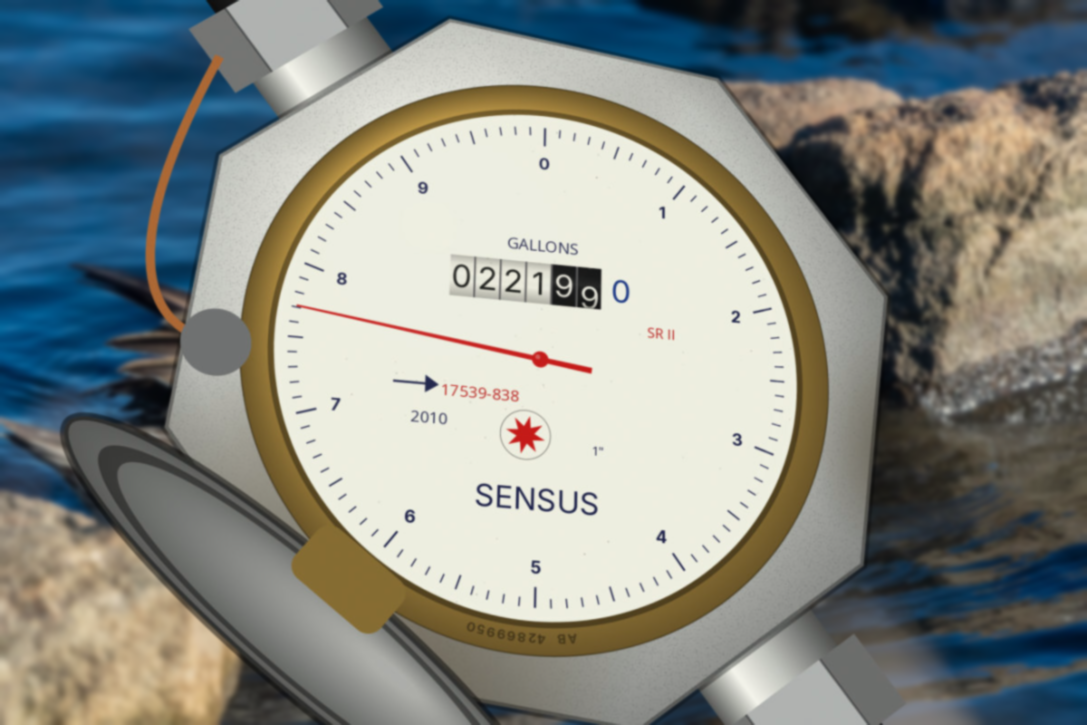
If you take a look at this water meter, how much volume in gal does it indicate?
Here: 221987.7 gal
